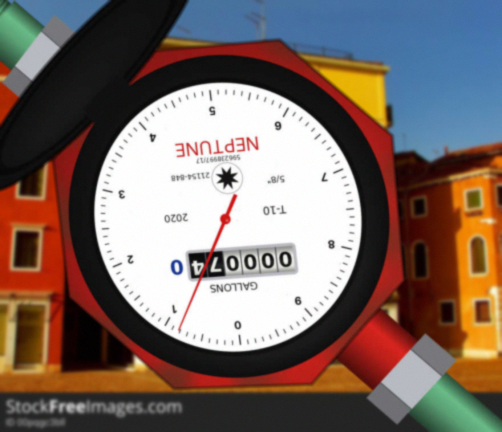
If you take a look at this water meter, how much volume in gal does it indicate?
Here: 740.8 gal
